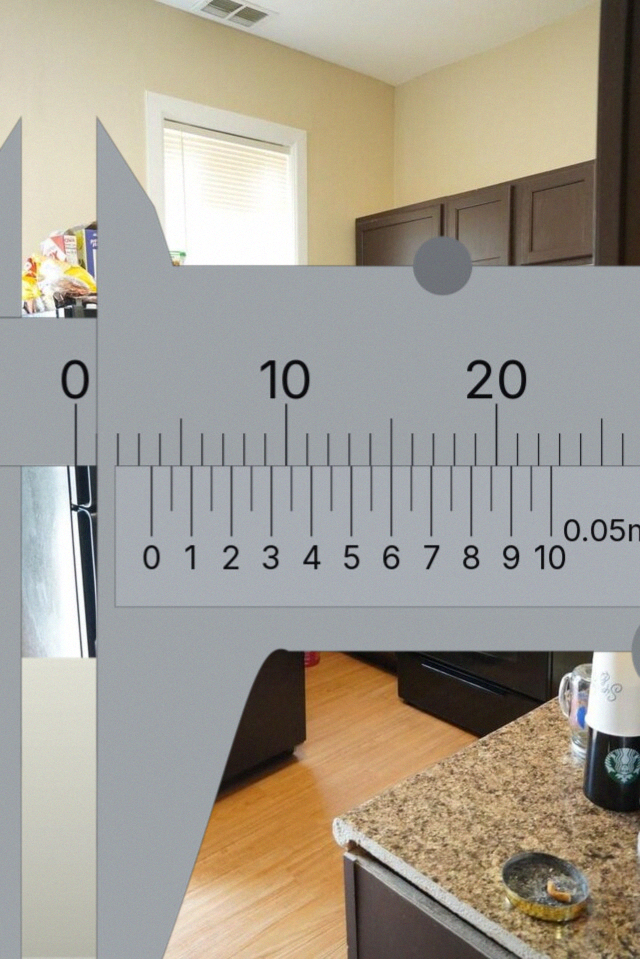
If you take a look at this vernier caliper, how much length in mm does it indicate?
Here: 3.6 mm
